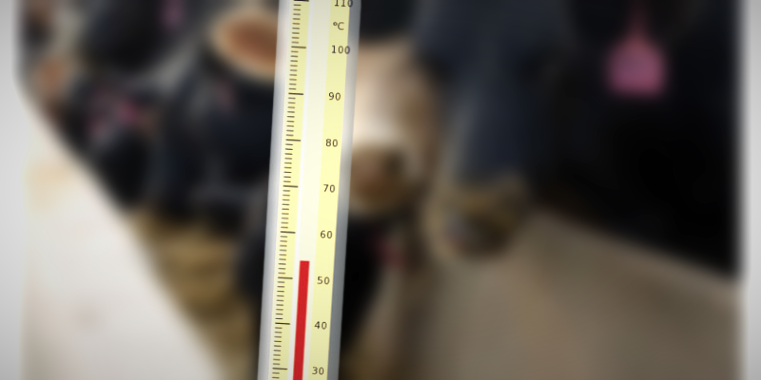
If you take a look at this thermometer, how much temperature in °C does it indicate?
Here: 54 °C
